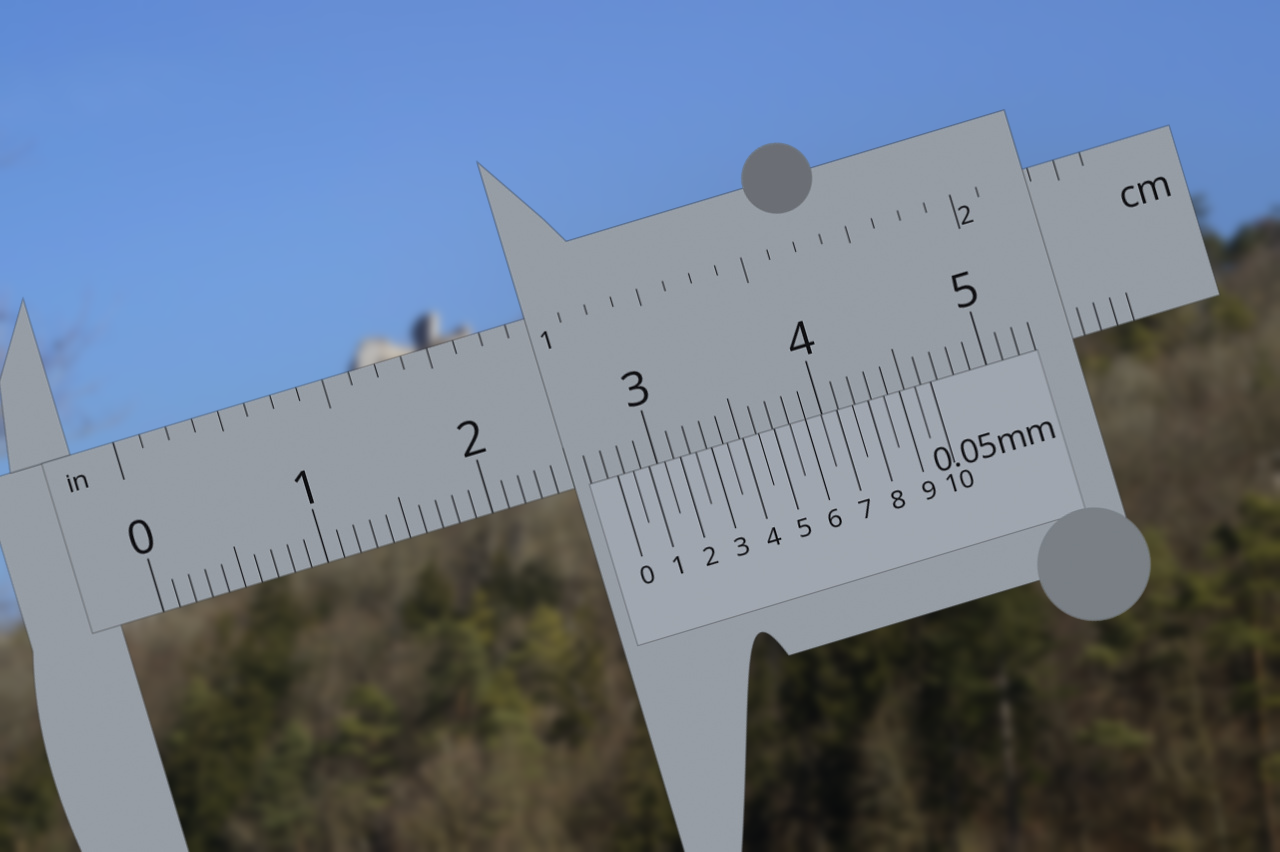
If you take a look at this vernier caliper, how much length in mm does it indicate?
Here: 27.6 mm
